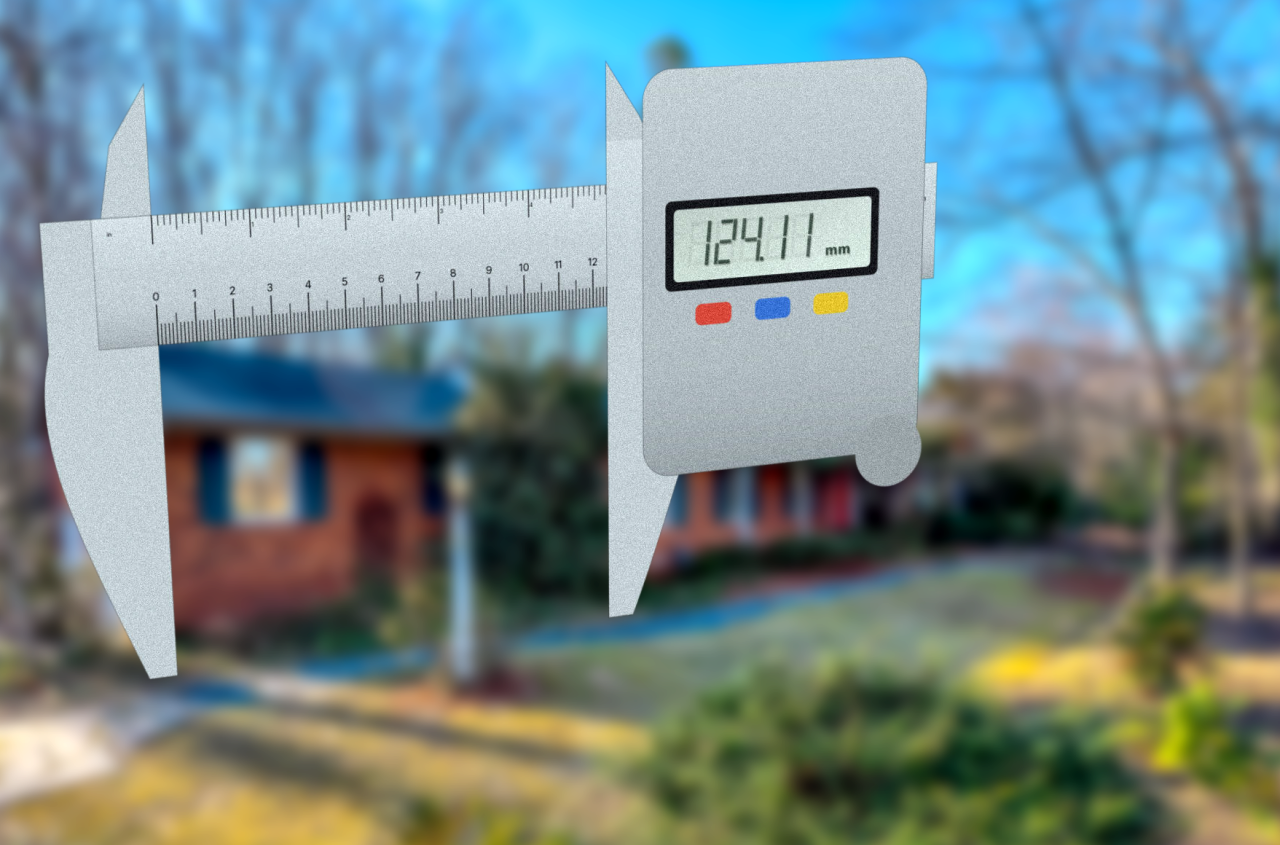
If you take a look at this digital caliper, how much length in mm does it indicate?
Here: 124.11 mm
